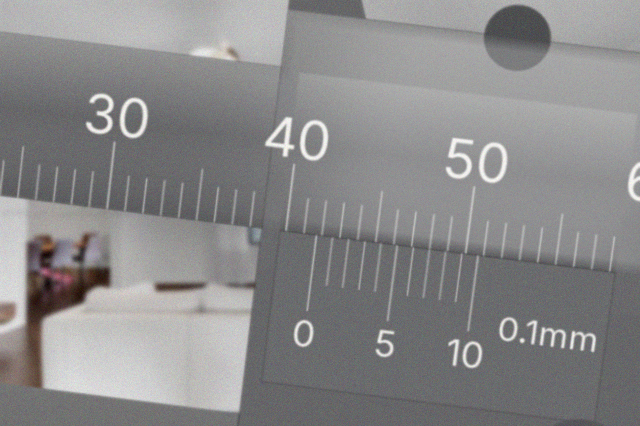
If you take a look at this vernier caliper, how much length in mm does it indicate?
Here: 41.7 mm
